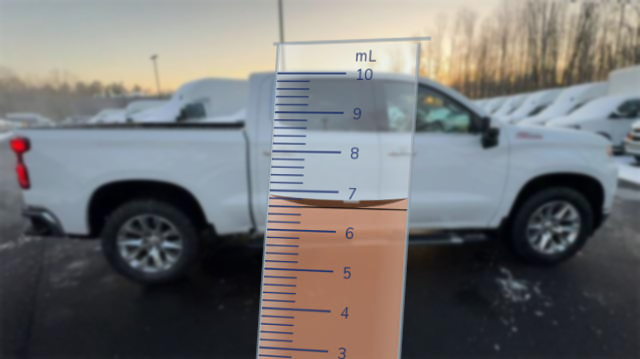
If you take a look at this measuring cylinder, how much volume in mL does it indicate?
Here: 6.6 mL
